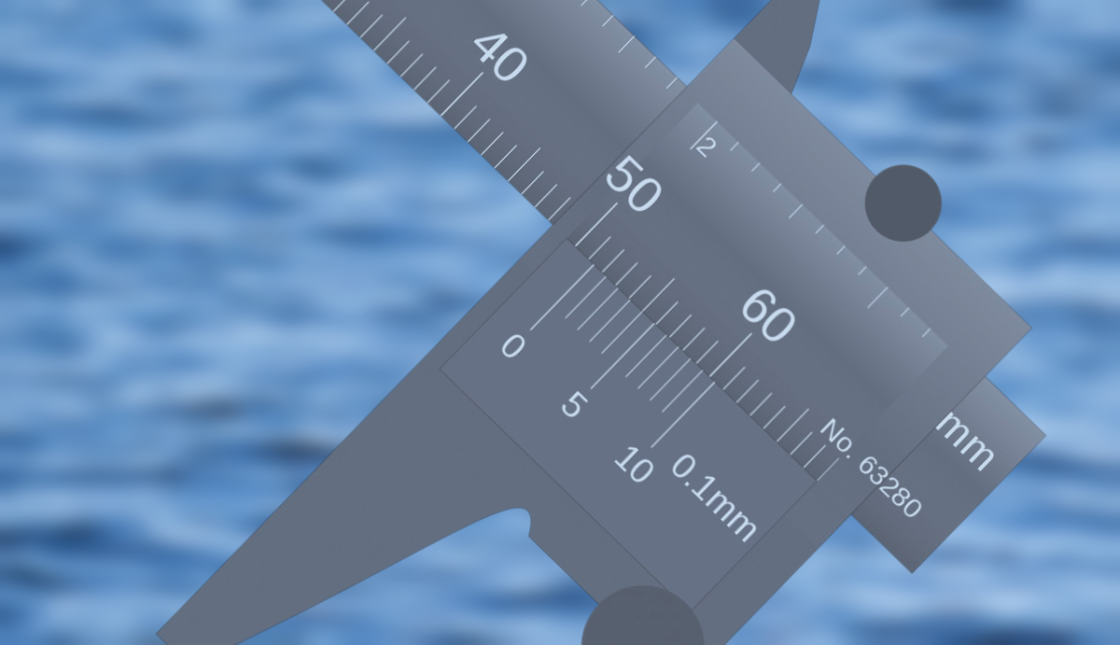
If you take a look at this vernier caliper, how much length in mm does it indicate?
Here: 51.4 mm
